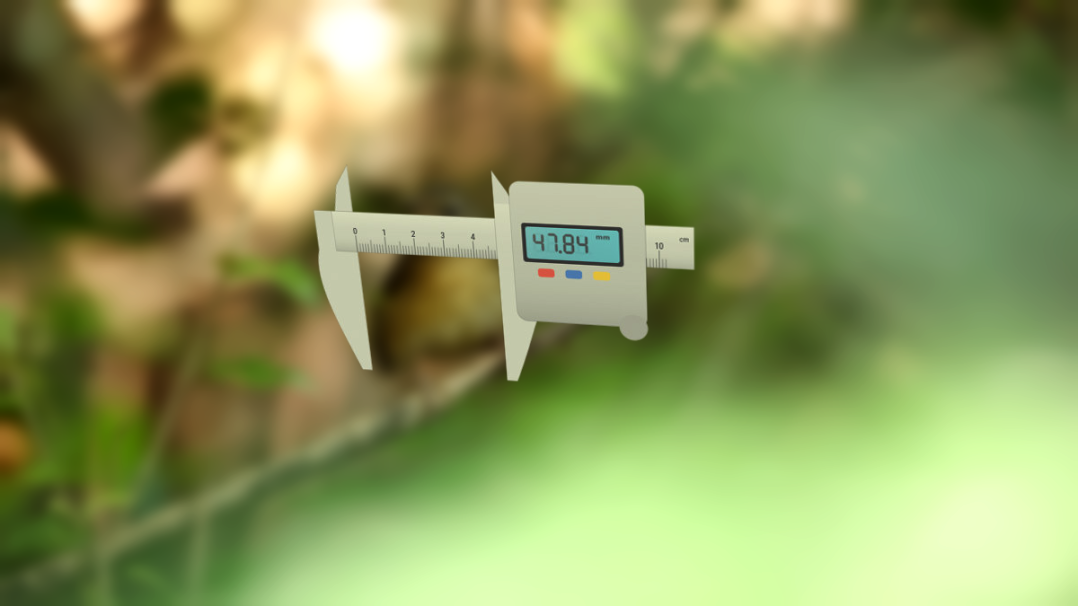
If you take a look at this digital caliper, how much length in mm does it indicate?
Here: 47.84 mm
